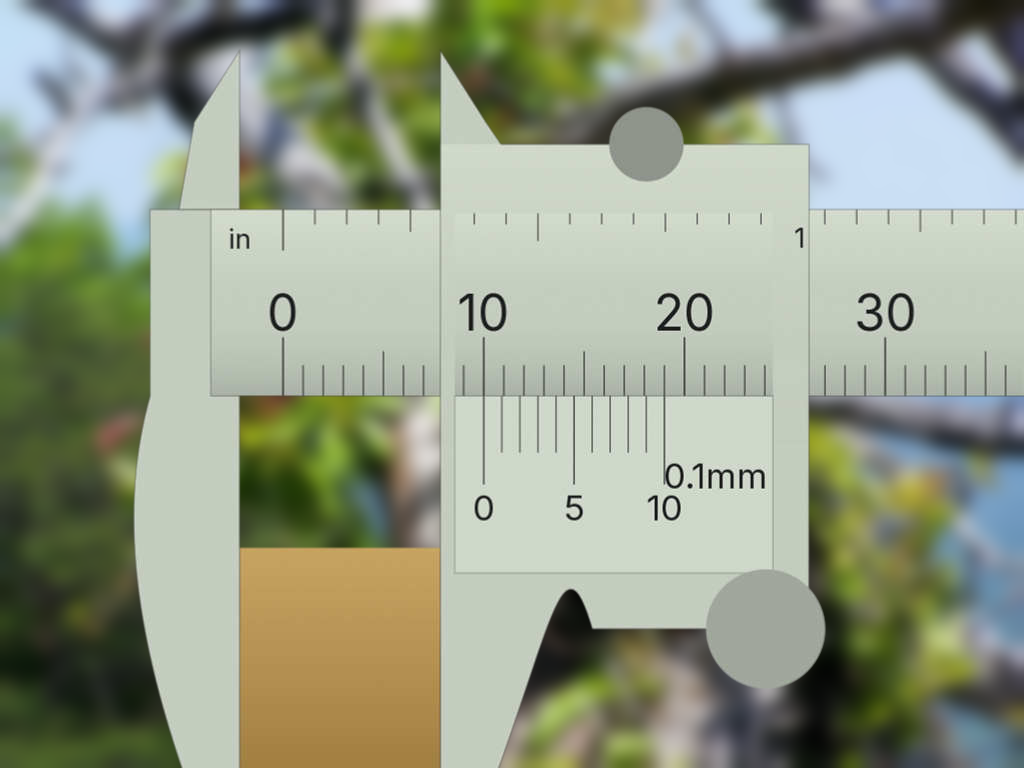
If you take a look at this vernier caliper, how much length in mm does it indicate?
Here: 10.0 mm
